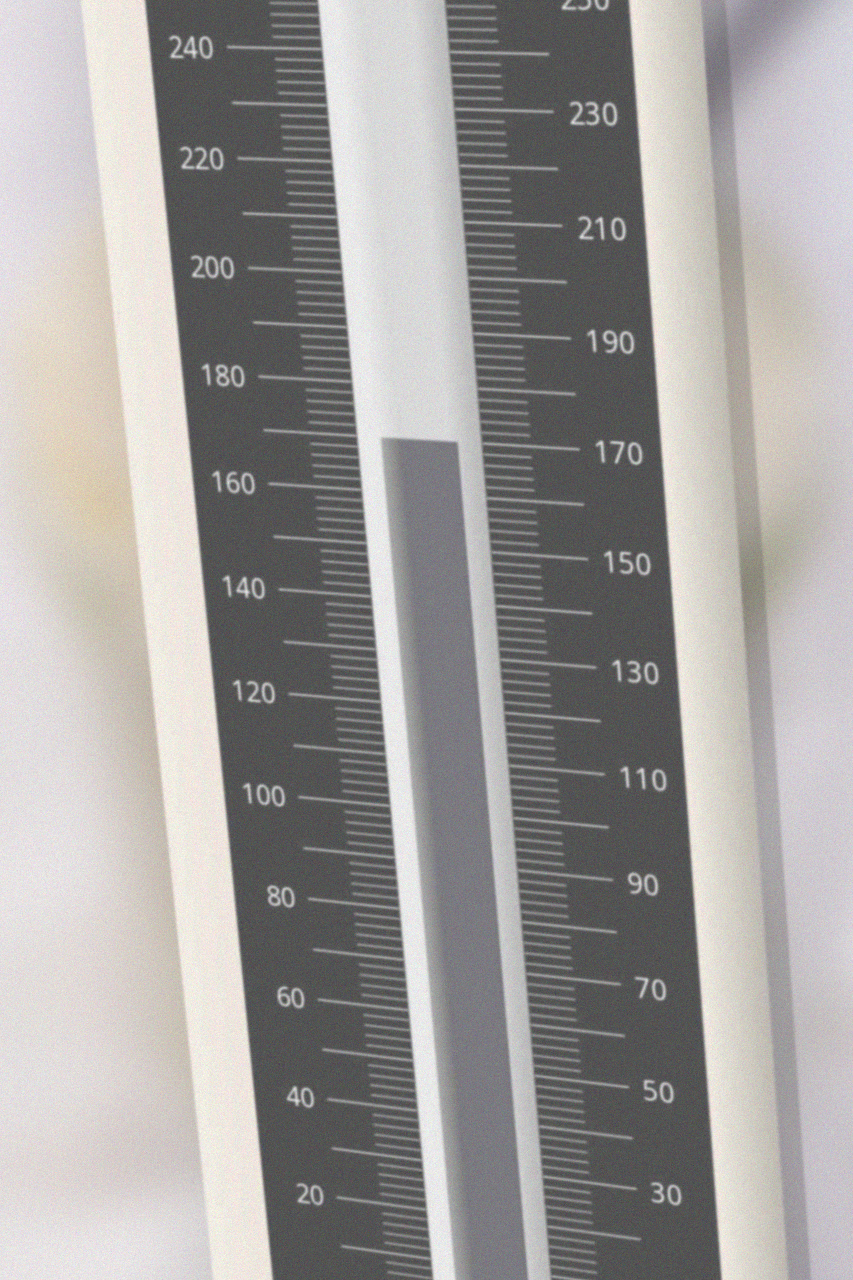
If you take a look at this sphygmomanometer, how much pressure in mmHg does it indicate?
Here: 170 mmHg
